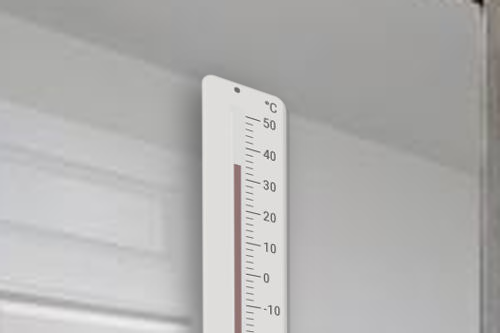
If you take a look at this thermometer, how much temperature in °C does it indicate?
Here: 34 °C
